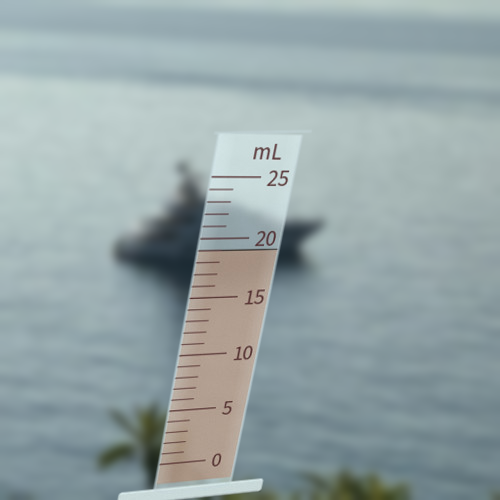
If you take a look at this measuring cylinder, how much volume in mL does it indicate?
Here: 19 mL
